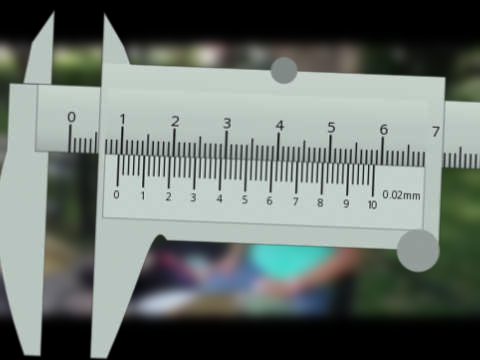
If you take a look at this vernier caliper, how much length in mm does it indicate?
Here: 9.5 mm
